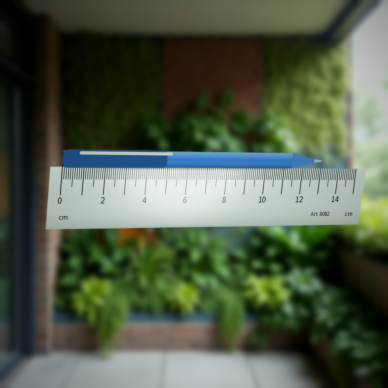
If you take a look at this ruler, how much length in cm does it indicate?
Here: 13 cm
